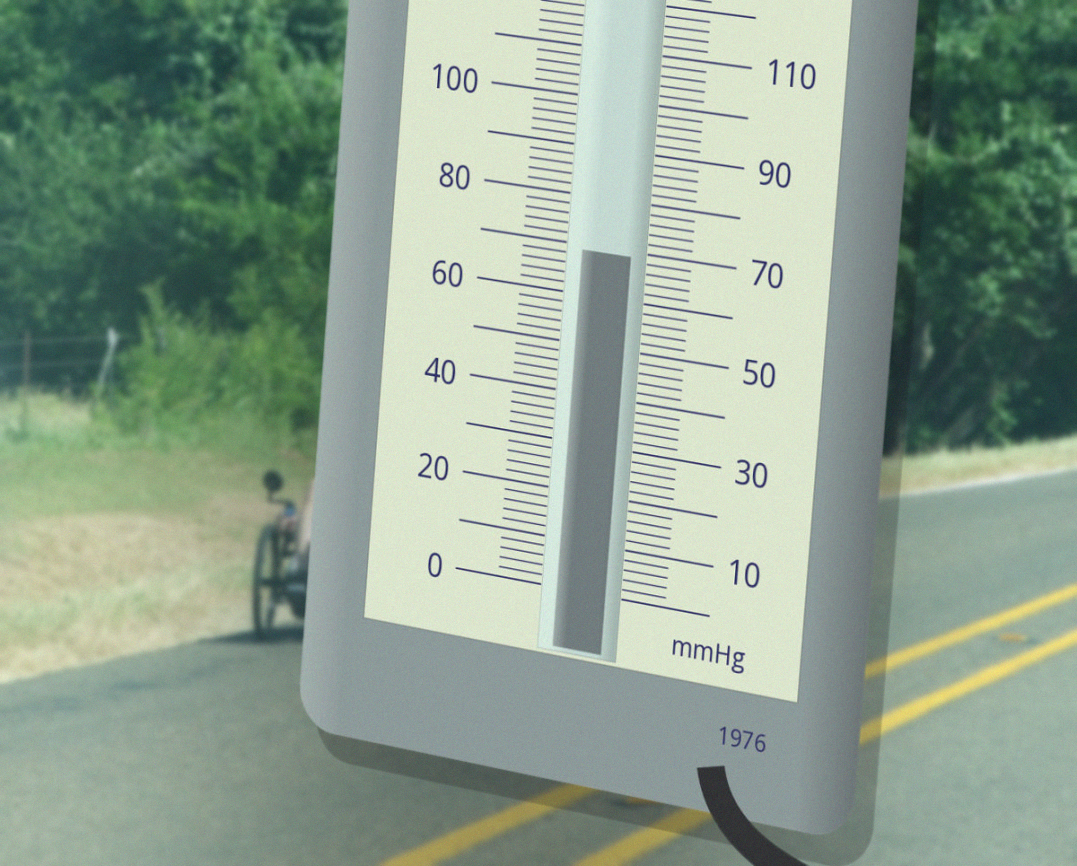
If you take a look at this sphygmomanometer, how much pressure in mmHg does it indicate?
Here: 69 mmHg
